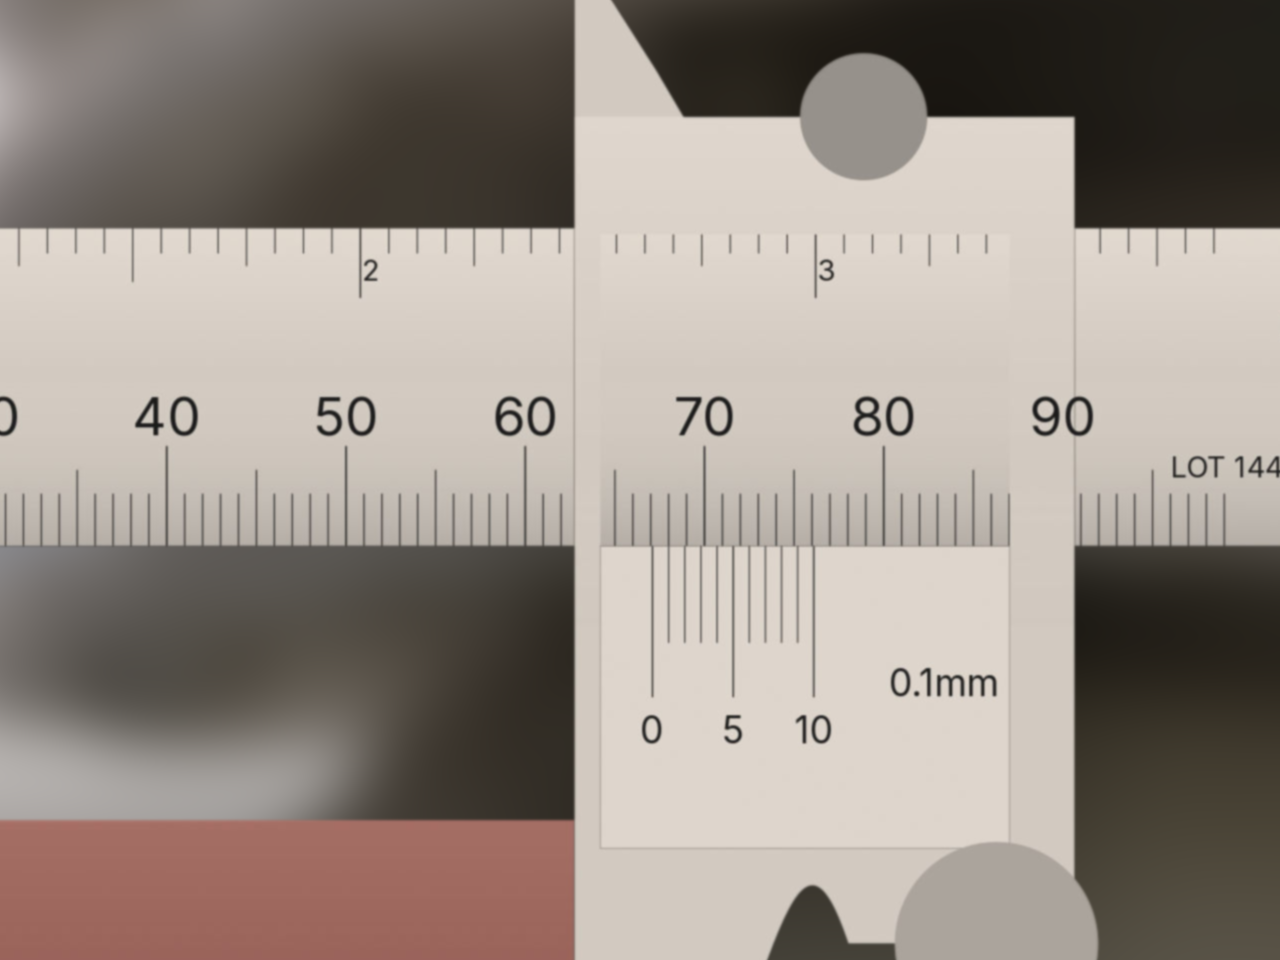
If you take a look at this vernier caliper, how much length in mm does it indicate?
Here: 67.1 mm
